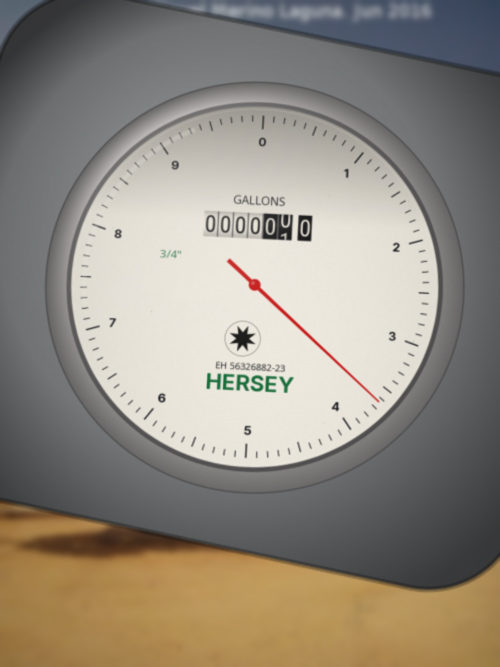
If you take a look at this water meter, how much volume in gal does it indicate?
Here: 3.6 gal
